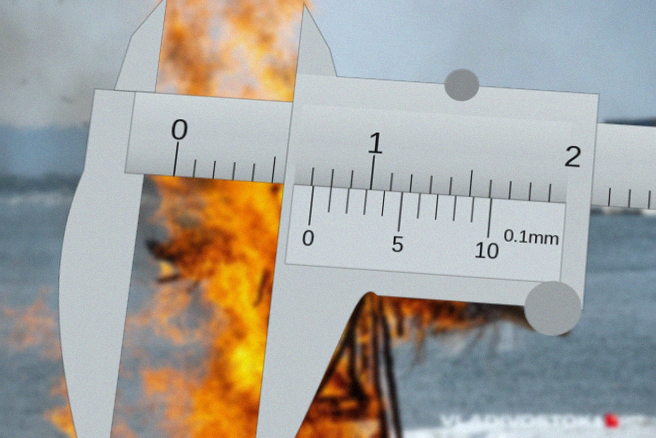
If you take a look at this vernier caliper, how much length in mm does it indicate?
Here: 7.1 mm
